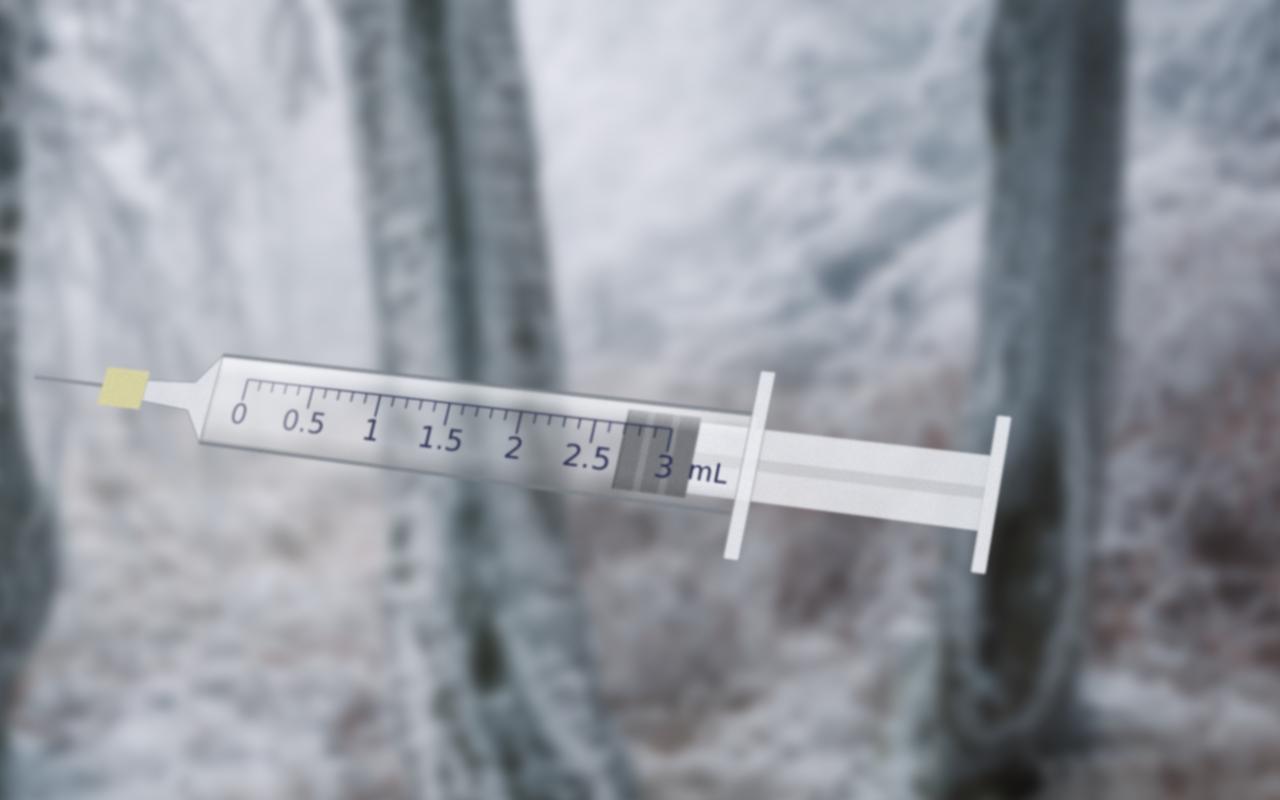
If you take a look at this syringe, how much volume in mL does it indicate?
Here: 2.7 mL
